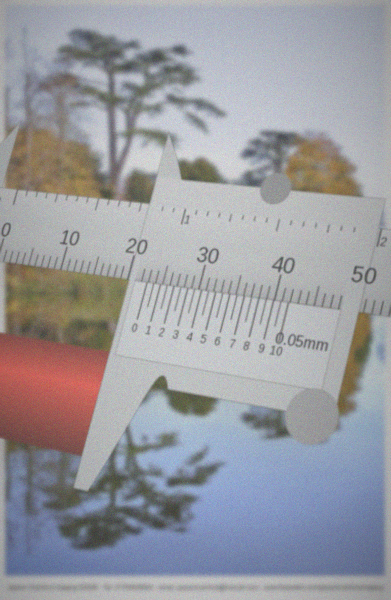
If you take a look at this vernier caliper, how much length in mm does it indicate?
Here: 22.8 mm
